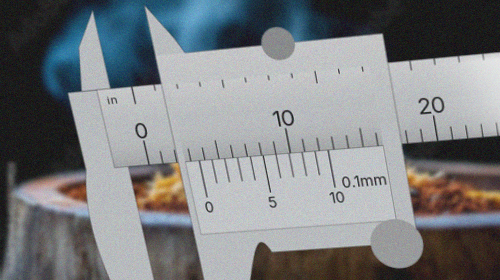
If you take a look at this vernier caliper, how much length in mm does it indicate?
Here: 3.6 mm
